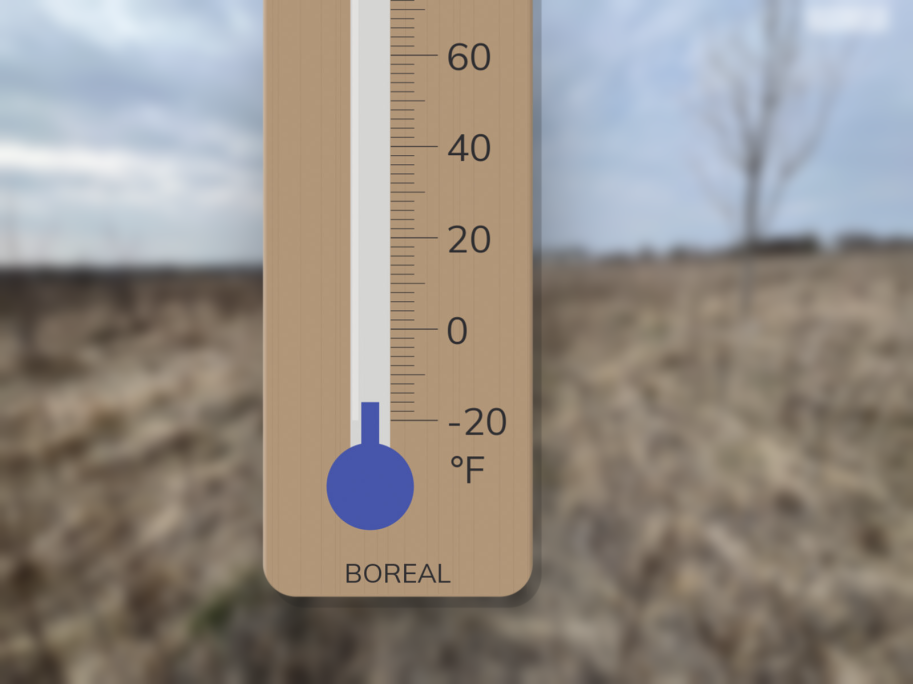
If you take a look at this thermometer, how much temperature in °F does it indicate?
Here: -16 °F
